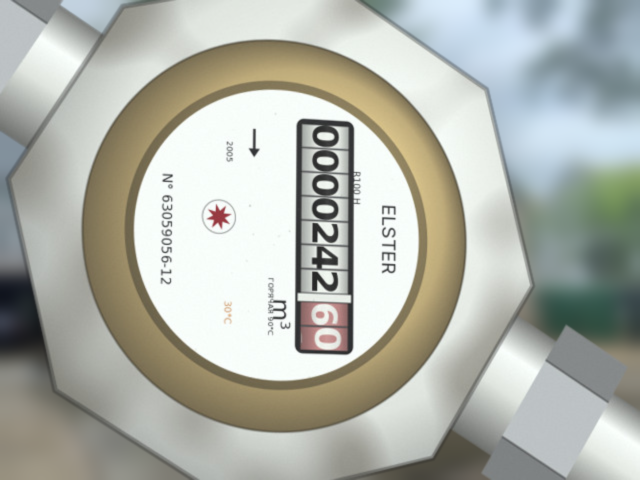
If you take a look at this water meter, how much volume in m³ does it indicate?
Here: 242.60 m³
